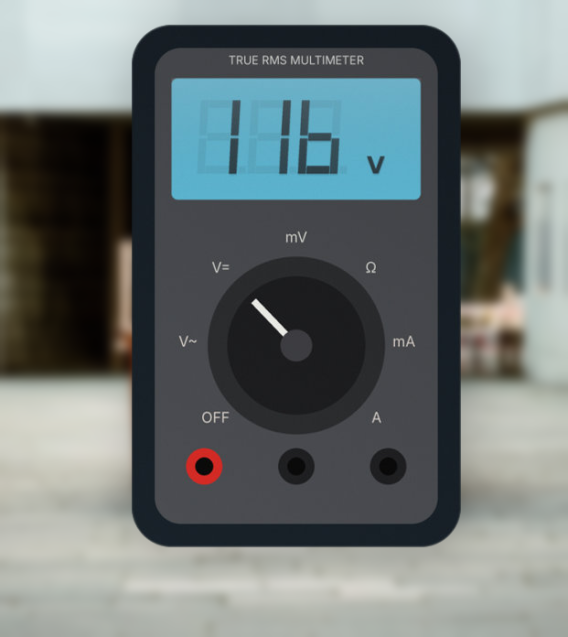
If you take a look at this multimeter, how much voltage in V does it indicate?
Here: 116 V
